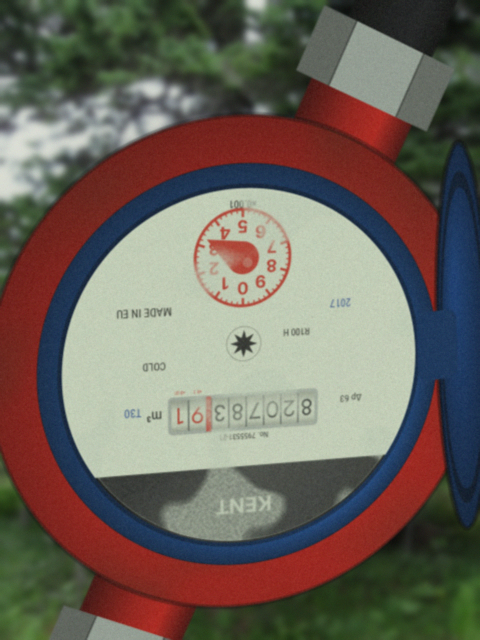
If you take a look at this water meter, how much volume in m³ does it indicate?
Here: 820783.913 m³
